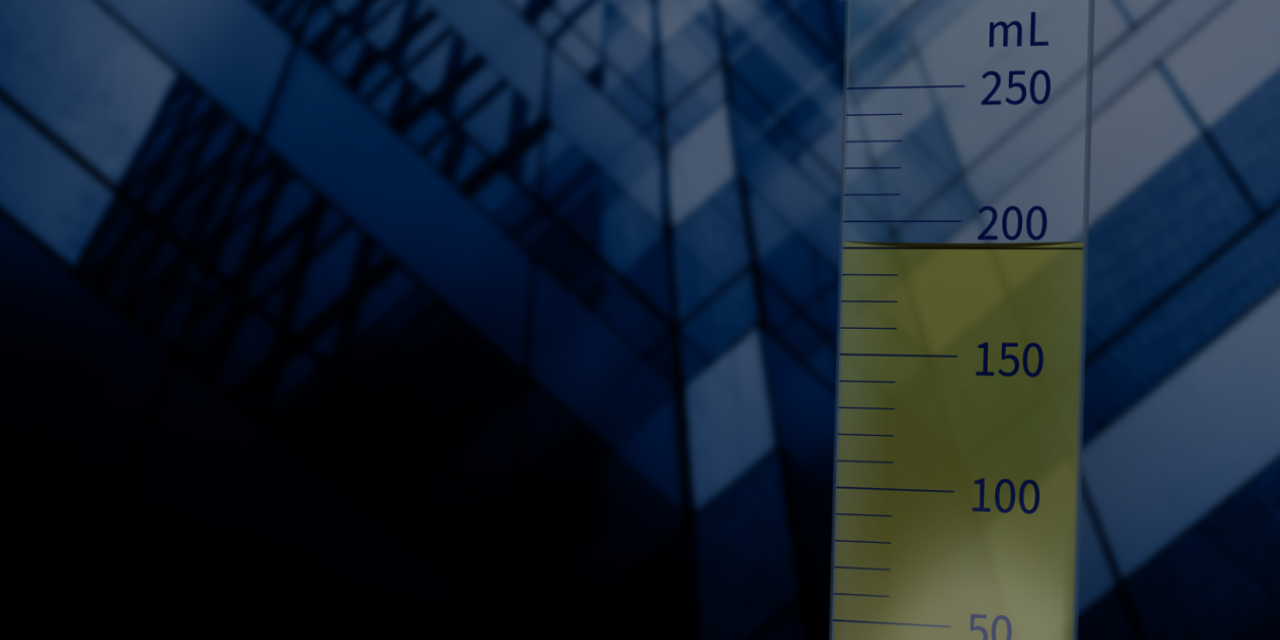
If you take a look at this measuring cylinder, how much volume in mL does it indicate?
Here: 190 mL
